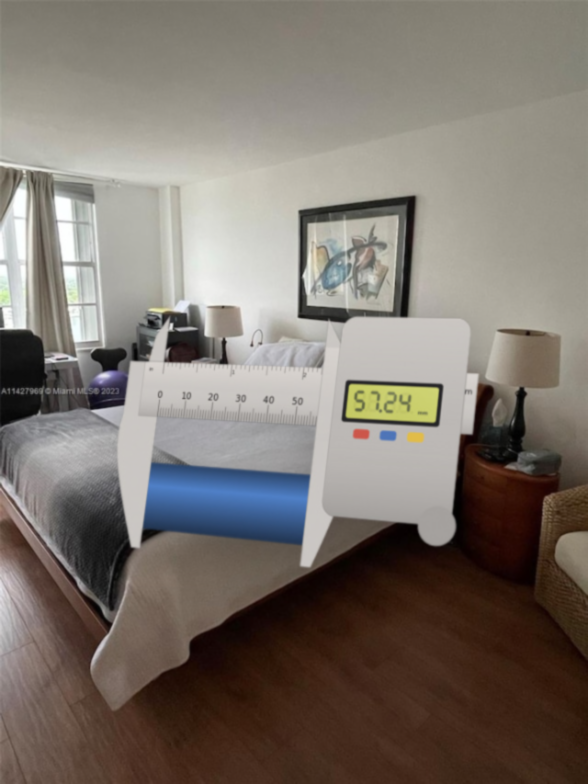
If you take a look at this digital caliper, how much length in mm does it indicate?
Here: 57.24 mm
